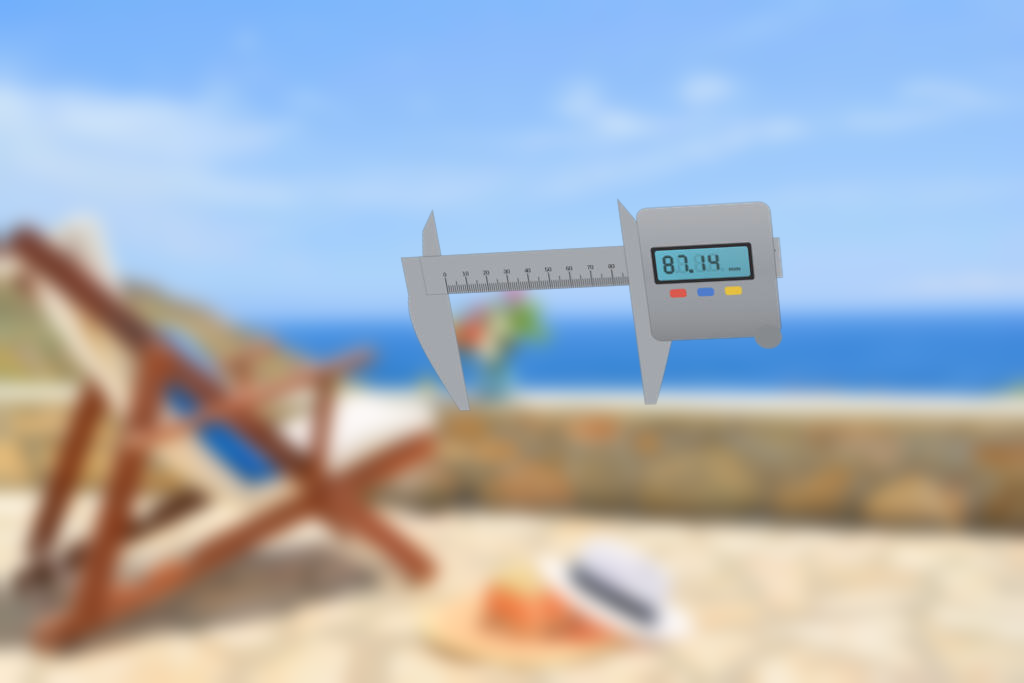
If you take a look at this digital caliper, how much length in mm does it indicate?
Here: 87.14 mm
